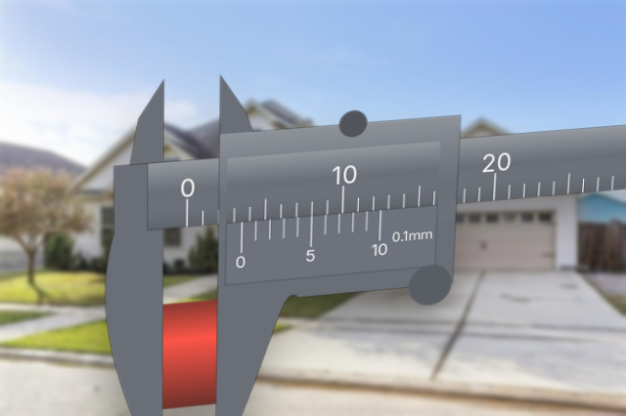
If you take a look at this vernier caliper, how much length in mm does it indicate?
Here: 3.5 mm
